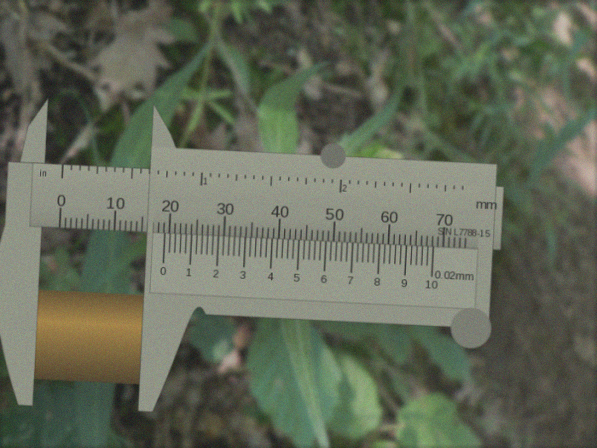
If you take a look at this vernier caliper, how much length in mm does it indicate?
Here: 19.2 mm
